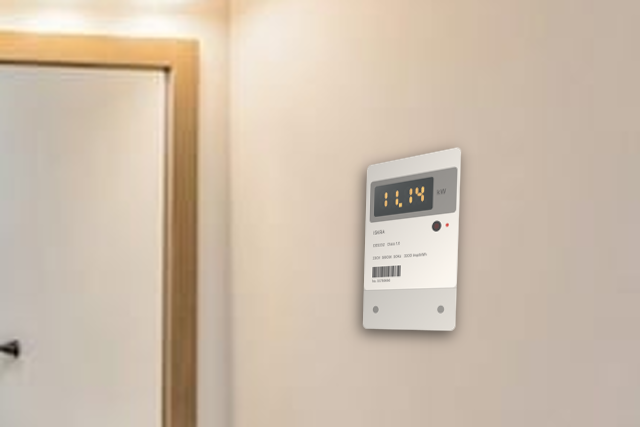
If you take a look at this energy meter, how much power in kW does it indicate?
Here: 11.14 kW
